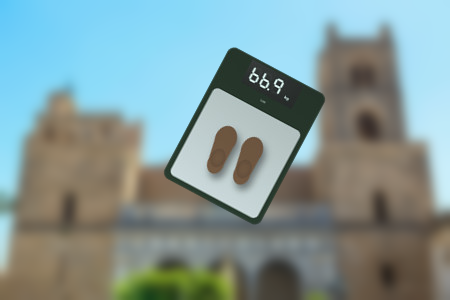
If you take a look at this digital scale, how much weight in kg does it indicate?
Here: 66.9 kg
